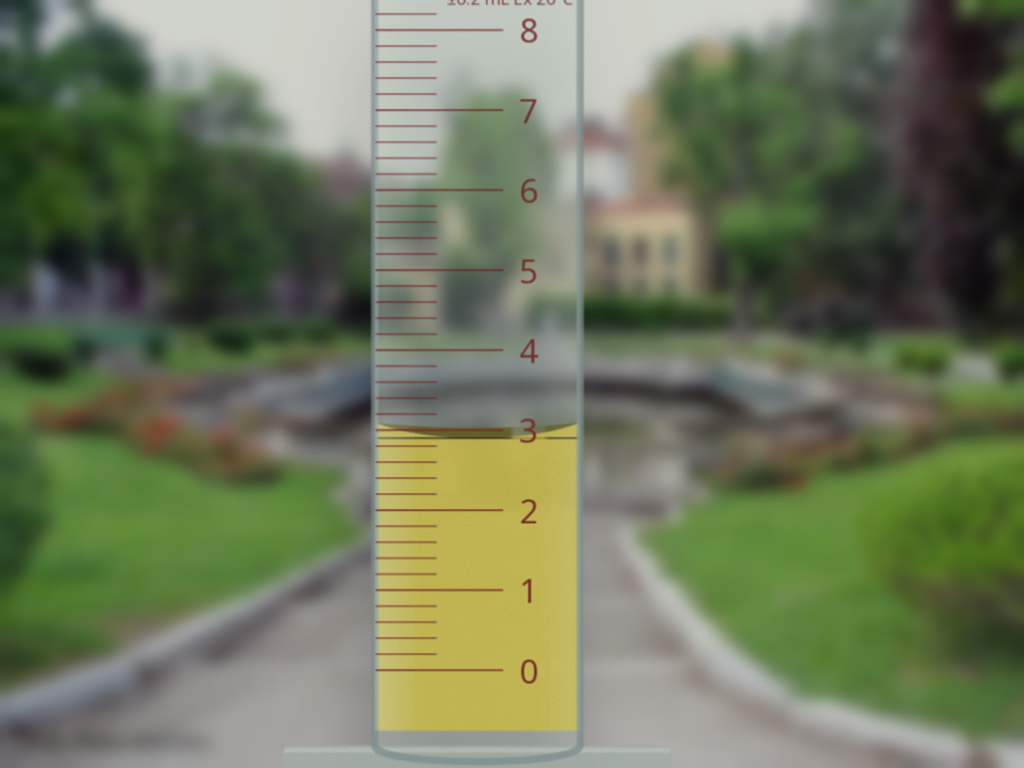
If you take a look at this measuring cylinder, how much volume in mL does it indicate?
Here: 2.9 mL
